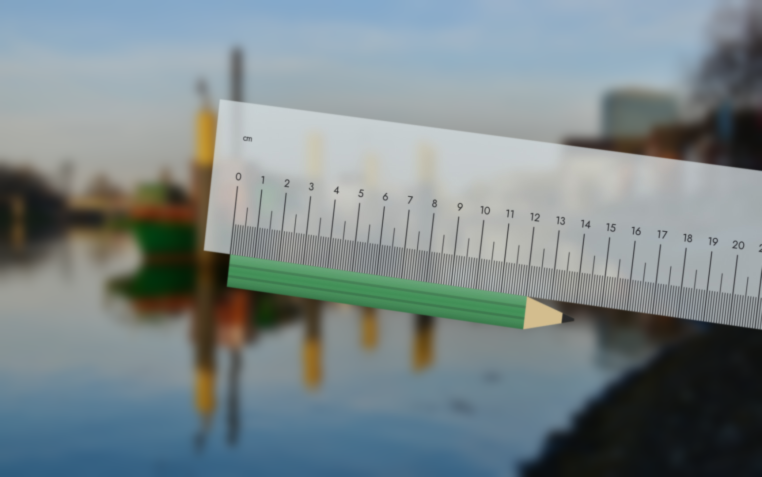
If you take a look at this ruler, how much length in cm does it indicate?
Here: 14 cm
